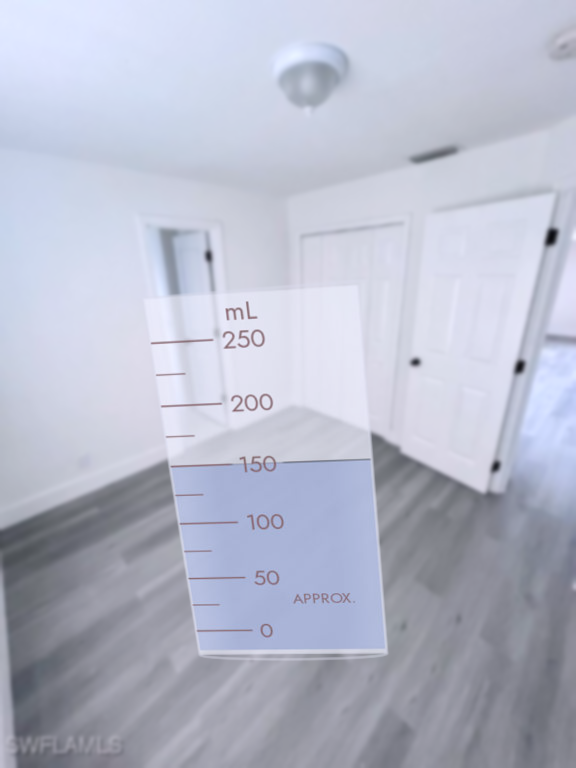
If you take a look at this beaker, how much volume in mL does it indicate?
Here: 150 mL
